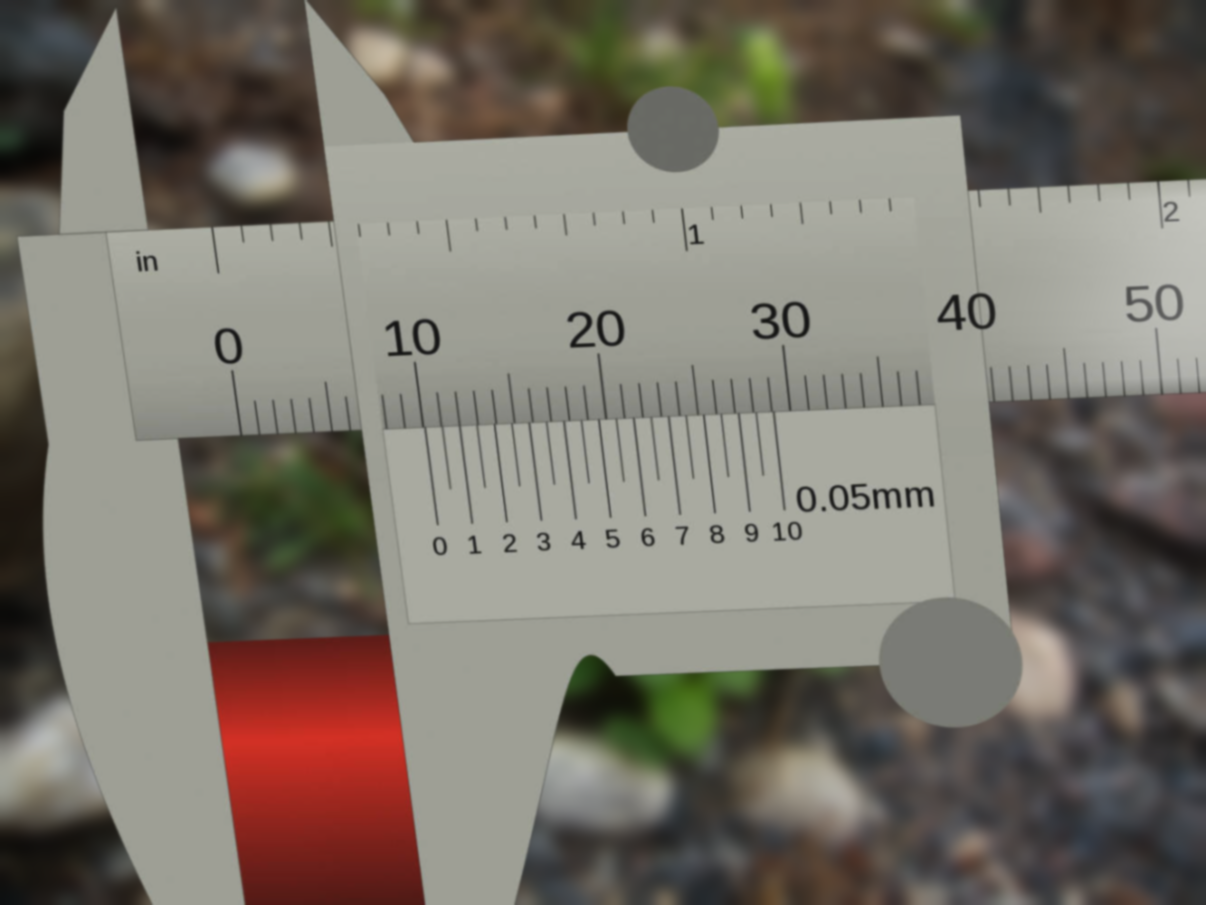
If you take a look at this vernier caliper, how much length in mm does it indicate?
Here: 10.1 mm
